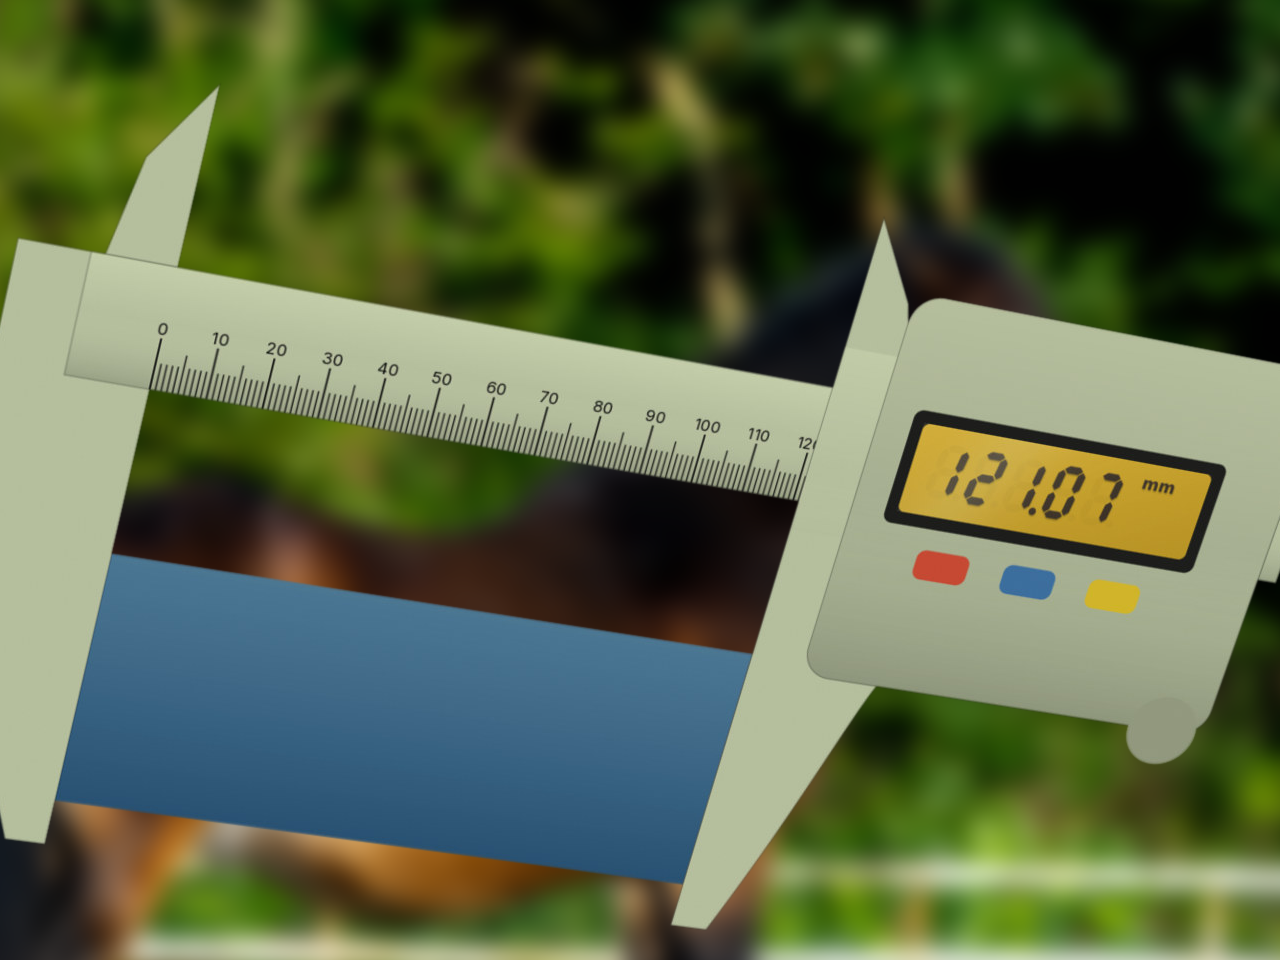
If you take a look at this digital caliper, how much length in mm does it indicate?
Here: 121.07 mm
